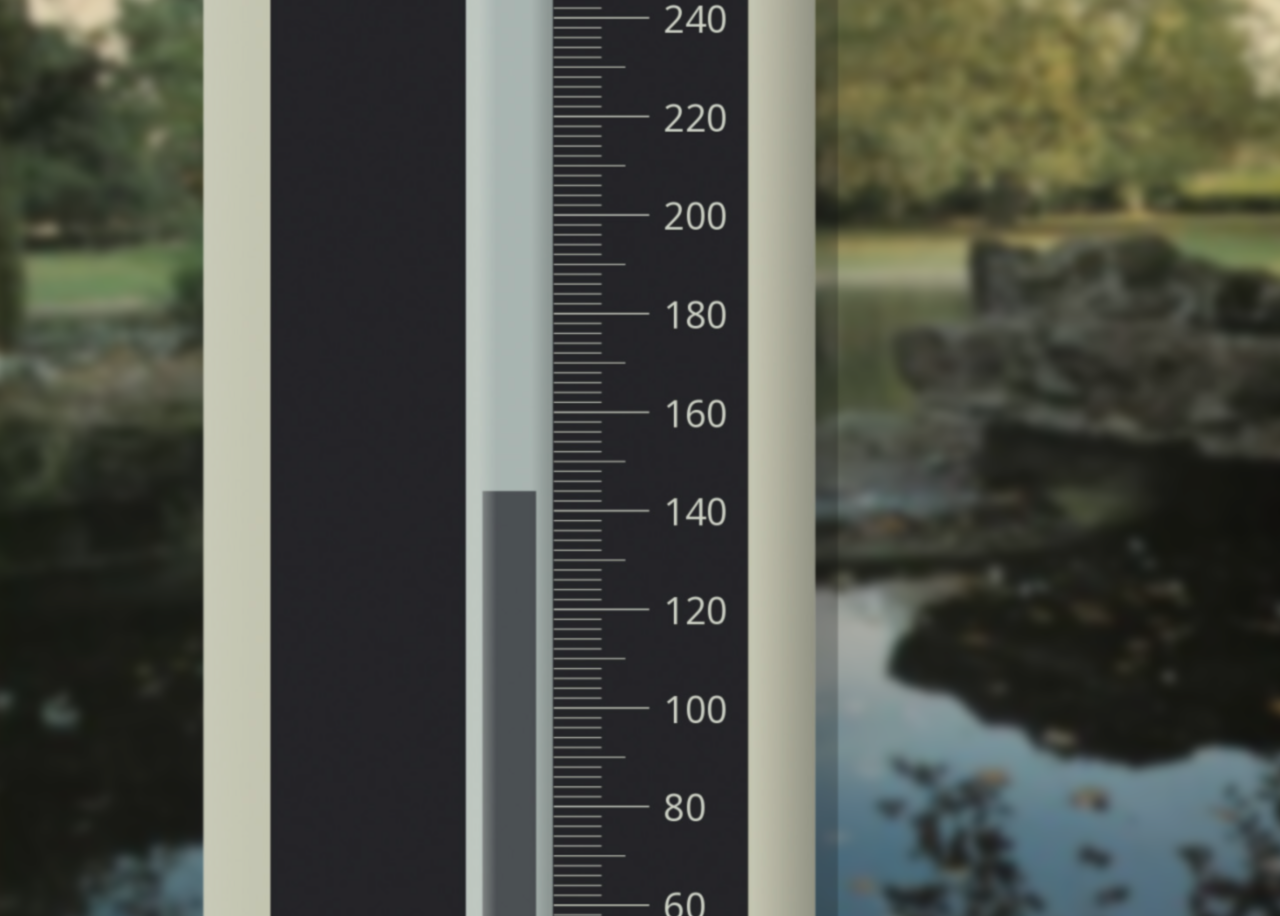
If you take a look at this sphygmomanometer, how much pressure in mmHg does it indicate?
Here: 144 mmHg
